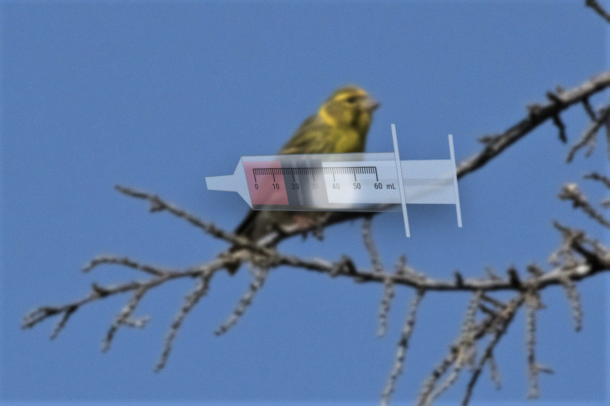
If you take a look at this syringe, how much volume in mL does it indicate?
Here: 15 mL
